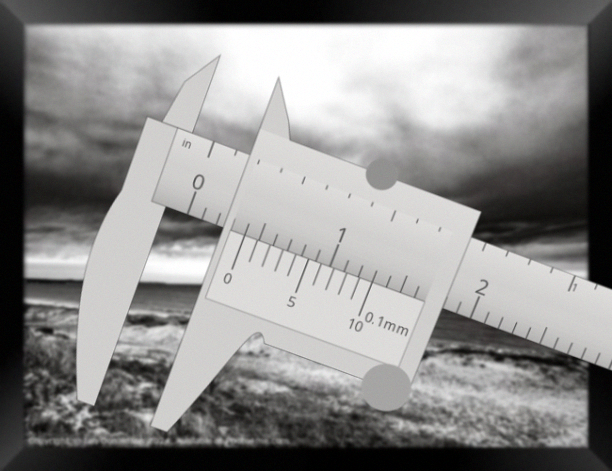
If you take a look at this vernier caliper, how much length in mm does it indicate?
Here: 4.0 mm
